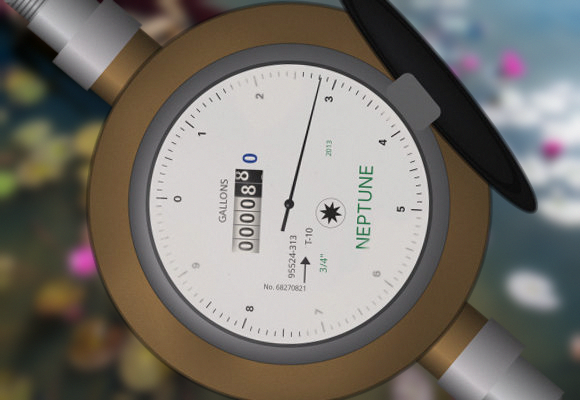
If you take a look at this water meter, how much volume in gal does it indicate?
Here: 882.8 gal
